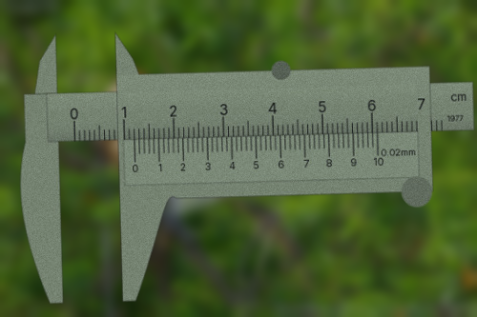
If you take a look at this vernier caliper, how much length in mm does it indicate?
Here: 12.0 mm
